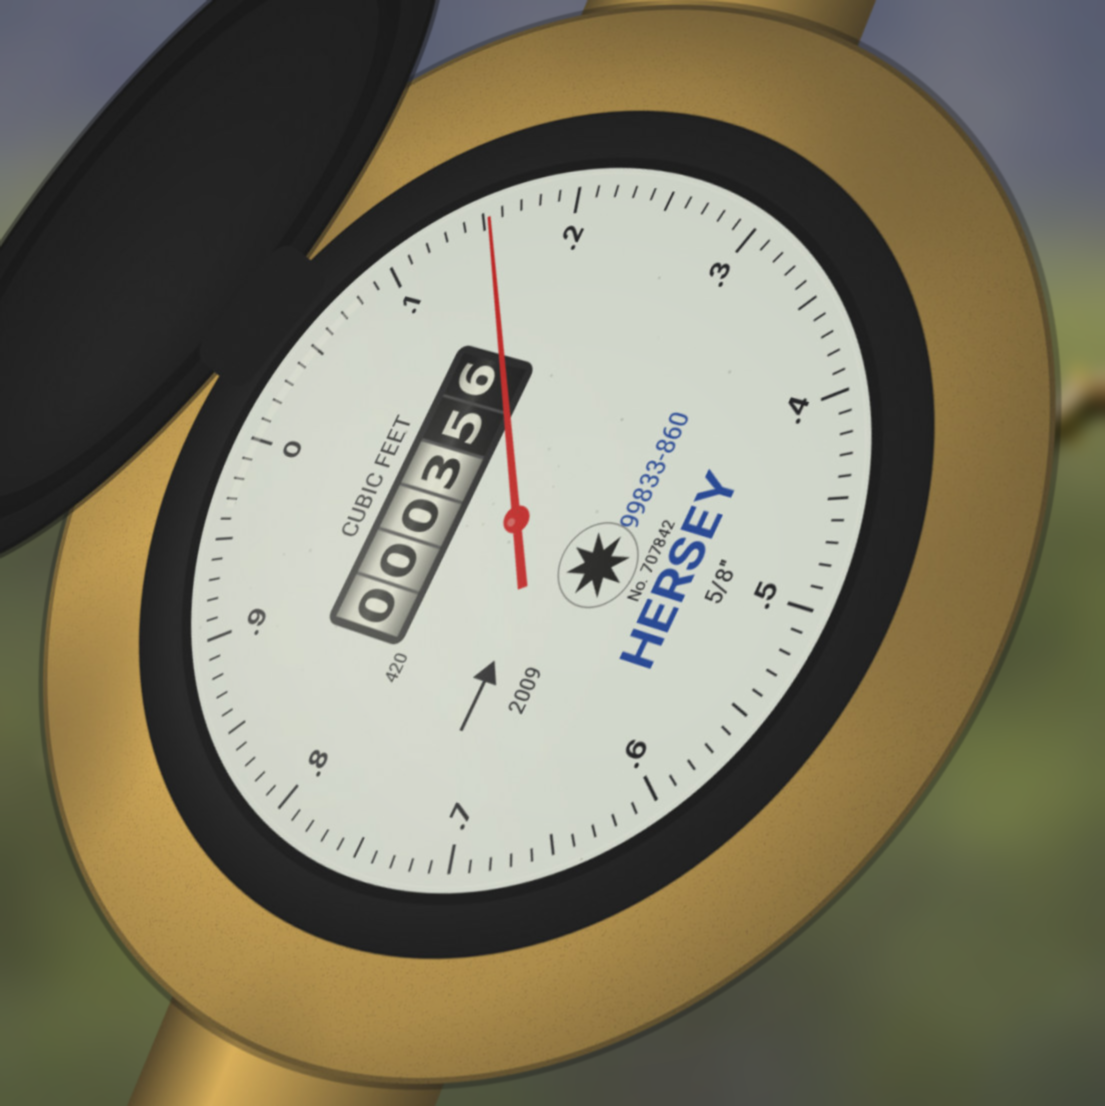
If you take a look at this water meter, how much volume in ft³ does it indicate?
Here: 356.15 ft³
